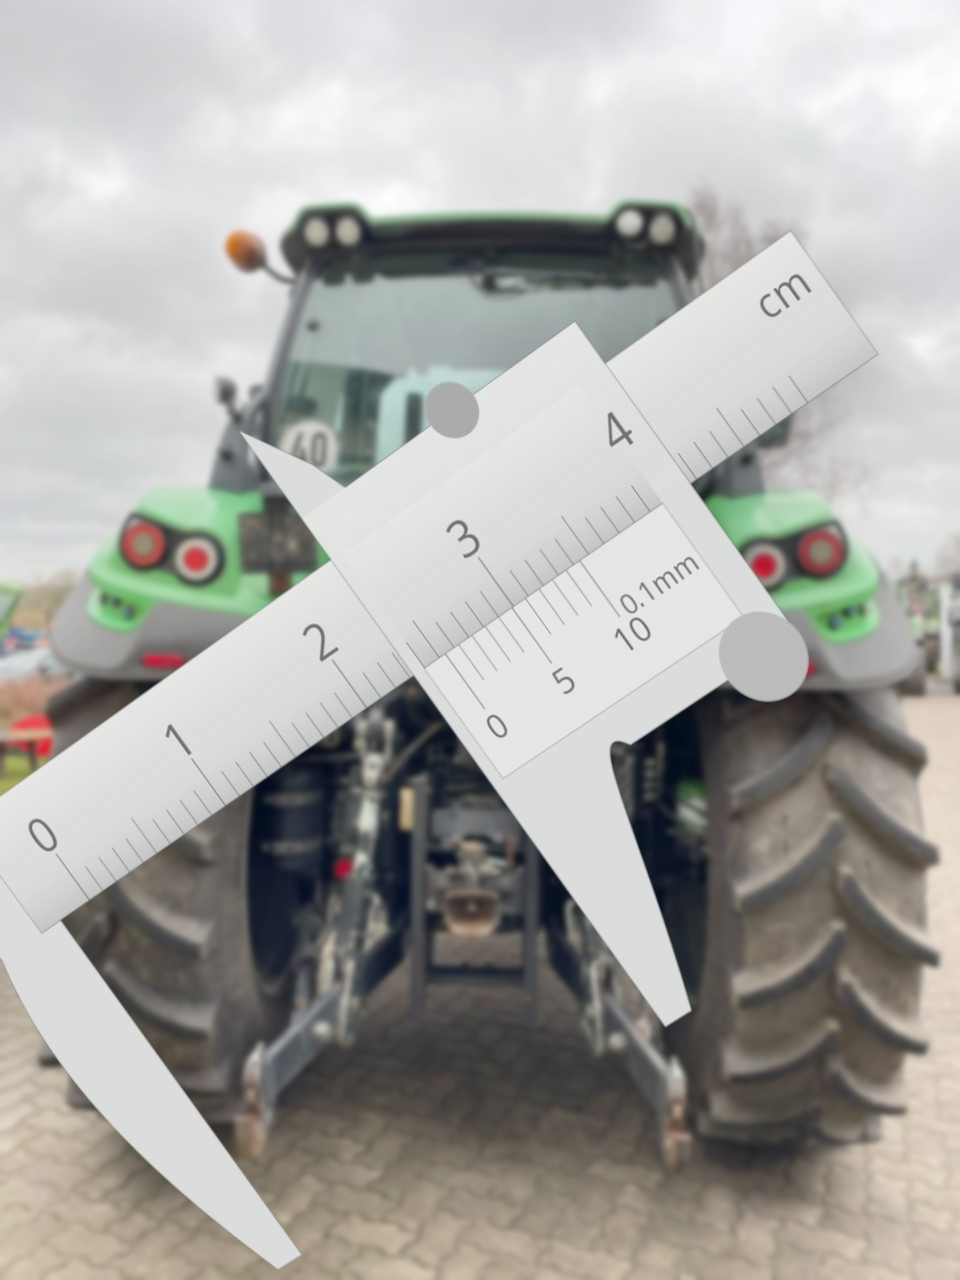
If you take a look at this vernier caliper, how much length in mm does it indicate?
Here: 25.4 mm
